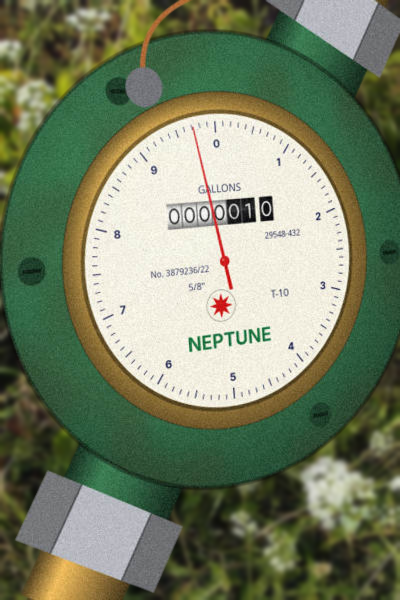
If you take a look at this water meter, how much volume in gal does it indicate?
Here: 9.7 gal
